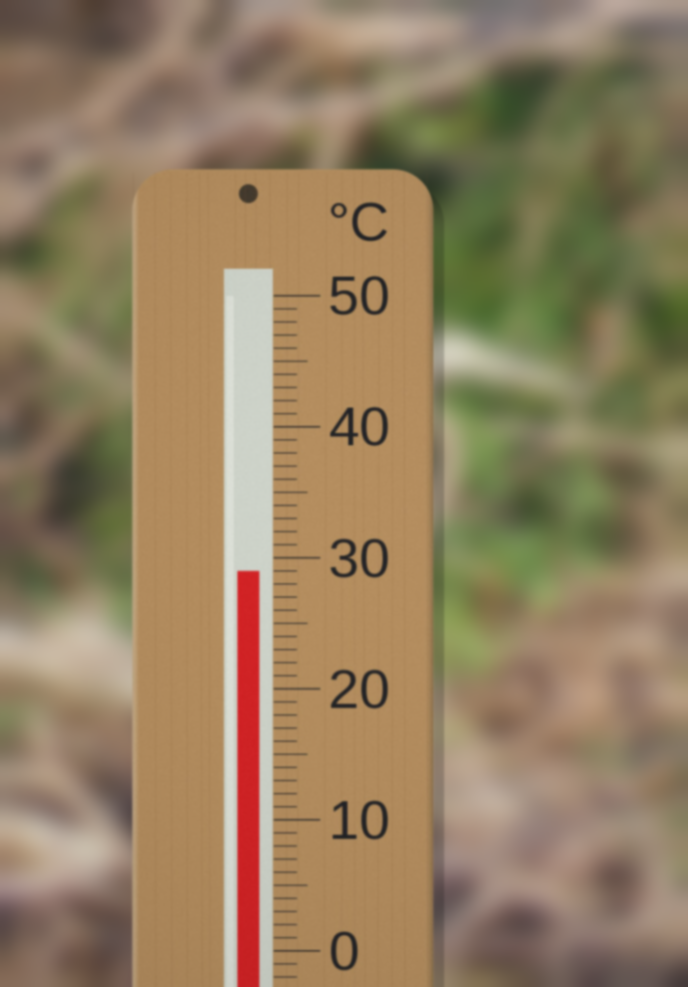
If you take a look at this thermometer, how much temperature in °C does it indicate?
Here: 29 °C
